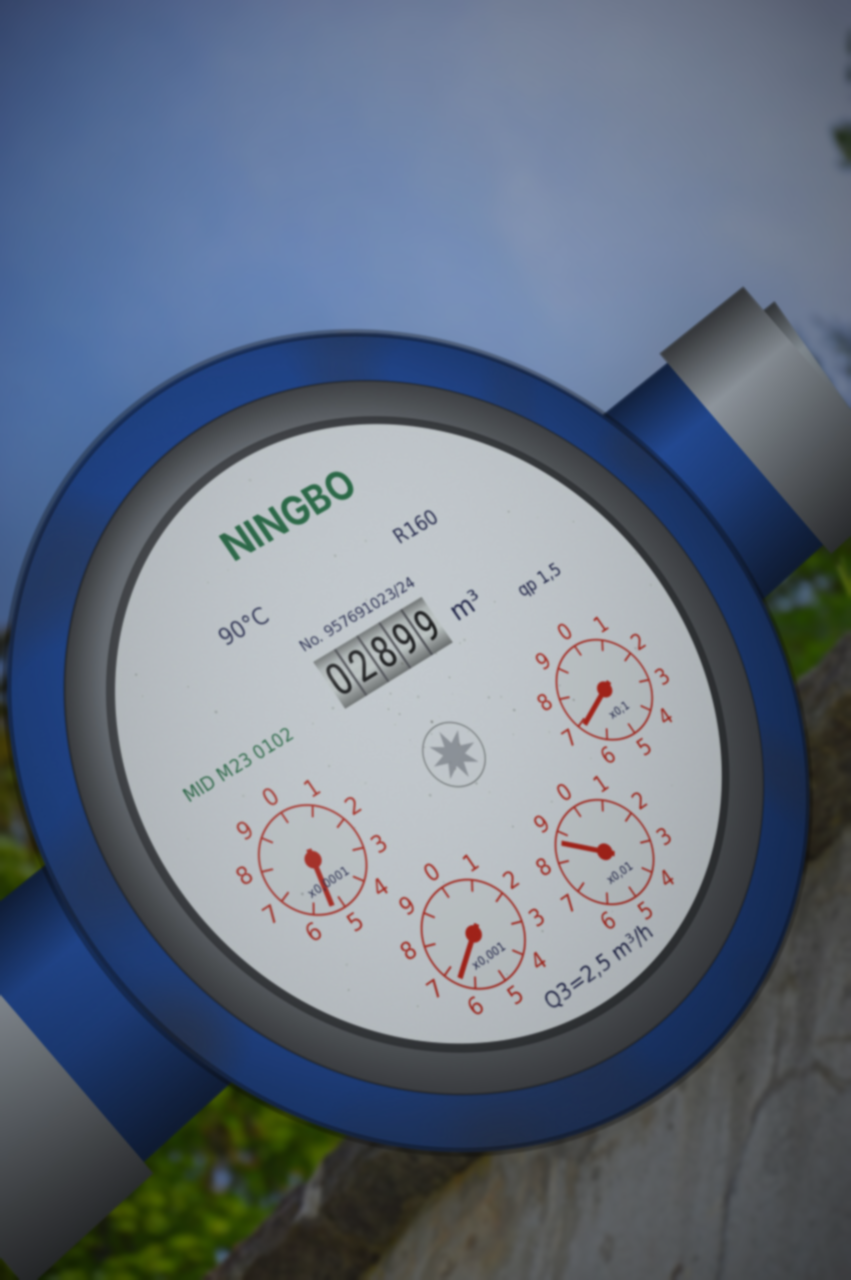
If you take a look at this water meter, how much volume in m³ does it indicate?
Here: 2899.6865 m³
